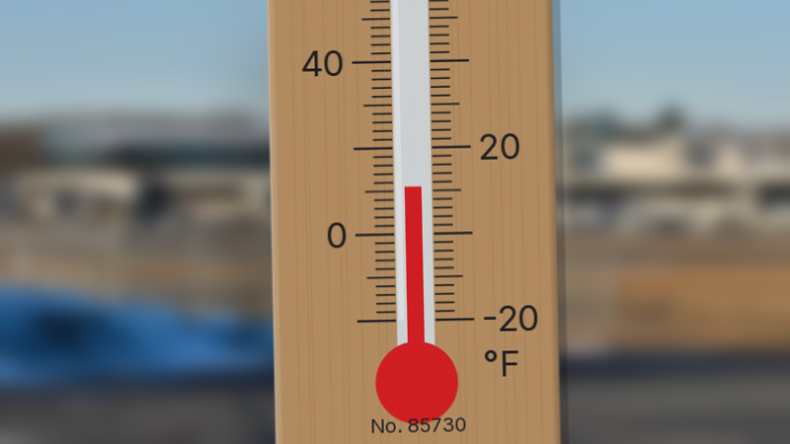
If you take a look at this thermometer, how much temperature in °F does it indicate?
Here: 11 °F
